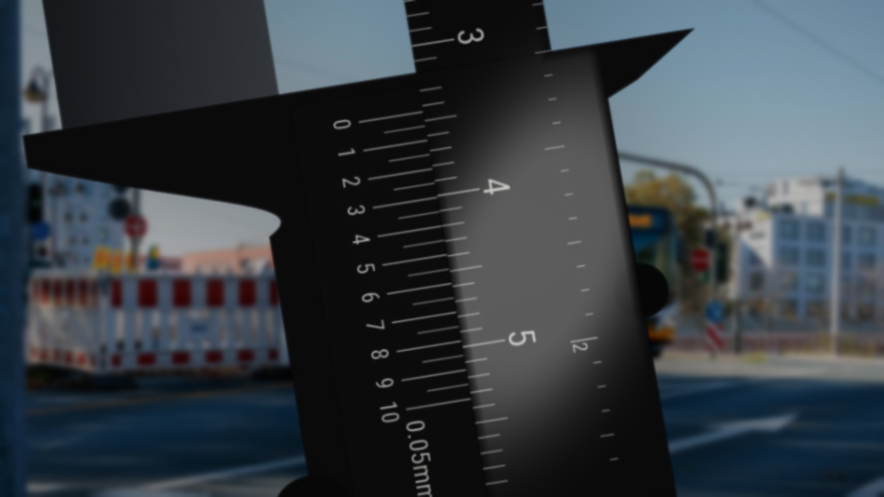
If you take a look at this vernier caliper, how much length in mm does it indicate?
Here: 34.4 mm
